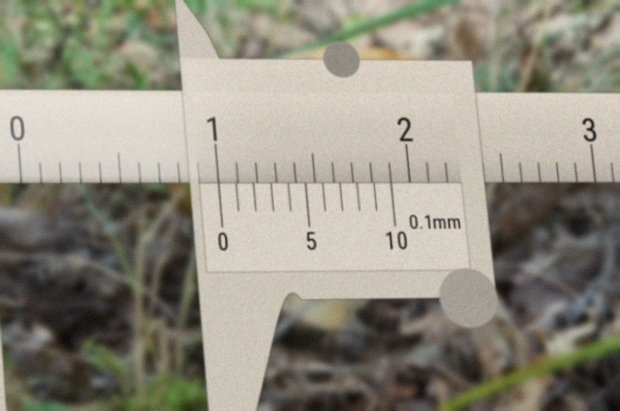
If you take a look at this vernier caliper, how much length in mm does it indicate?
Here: 10.0 mm
